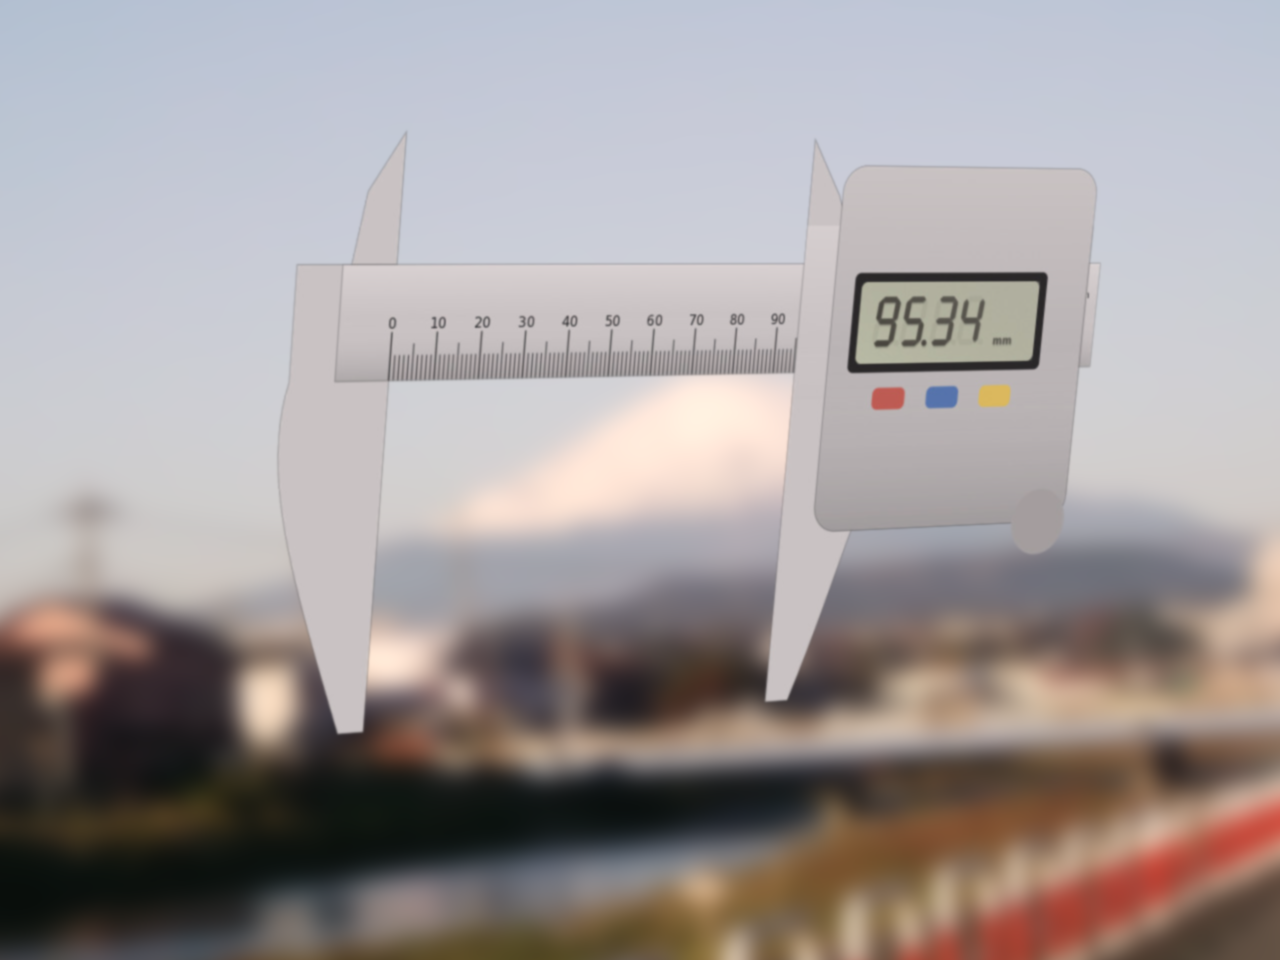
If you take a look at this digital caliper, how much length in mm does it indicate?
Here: 95.34 mm
